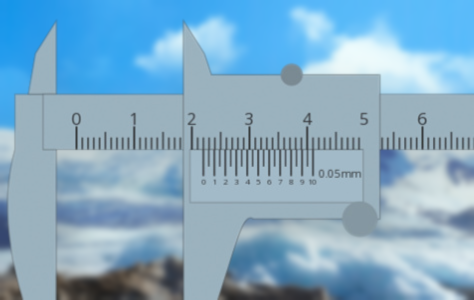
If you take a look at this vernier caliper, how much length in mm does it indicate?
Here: 22.0 mm
